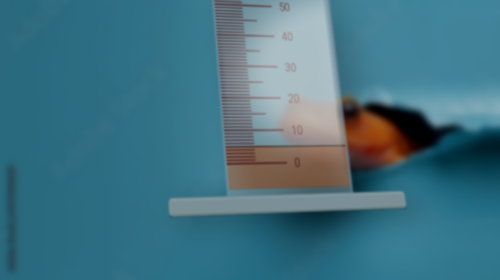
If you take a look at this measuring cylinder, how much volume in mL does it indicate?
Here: 5 mL
